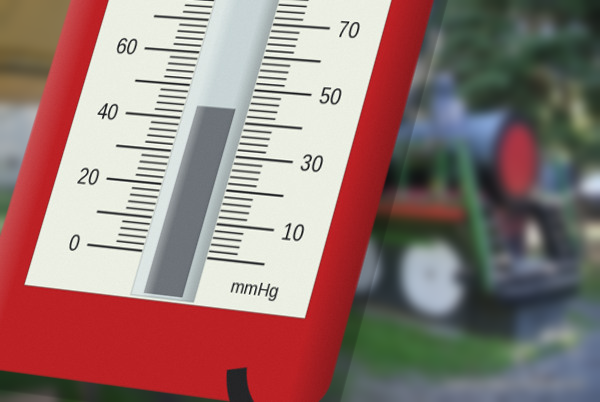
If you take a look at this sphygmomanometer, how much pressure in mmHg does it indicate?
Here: 44 mmHg
